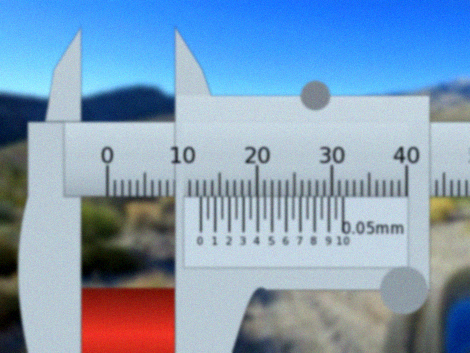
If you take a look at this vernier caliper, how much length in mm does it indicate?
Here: 12.5 mm
